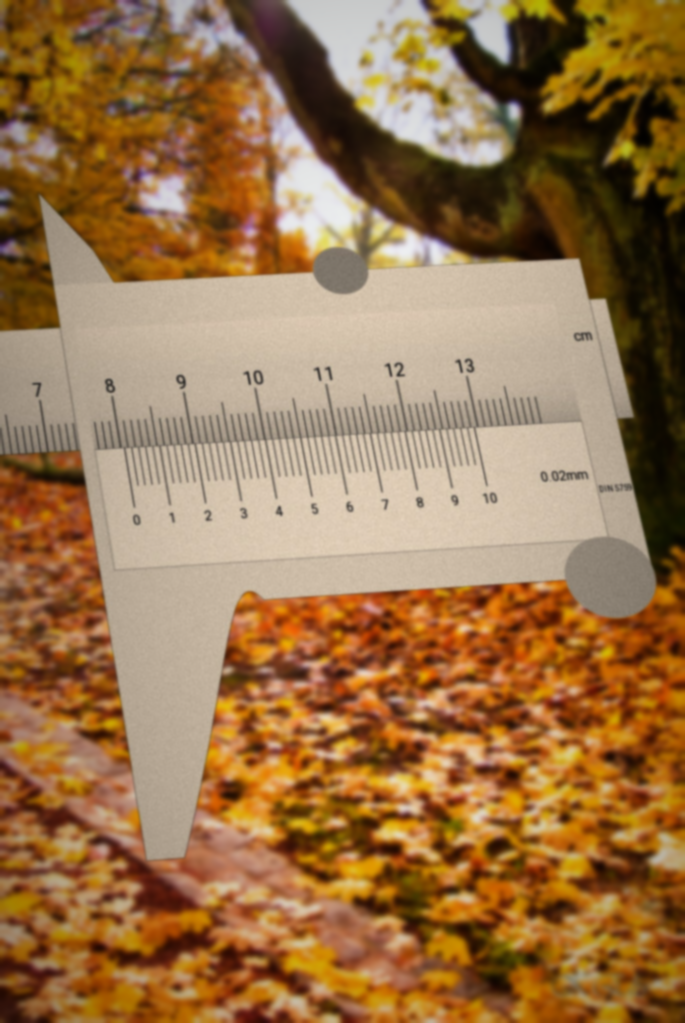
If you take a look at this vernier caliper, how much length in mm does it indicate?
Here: 80.5 mm
